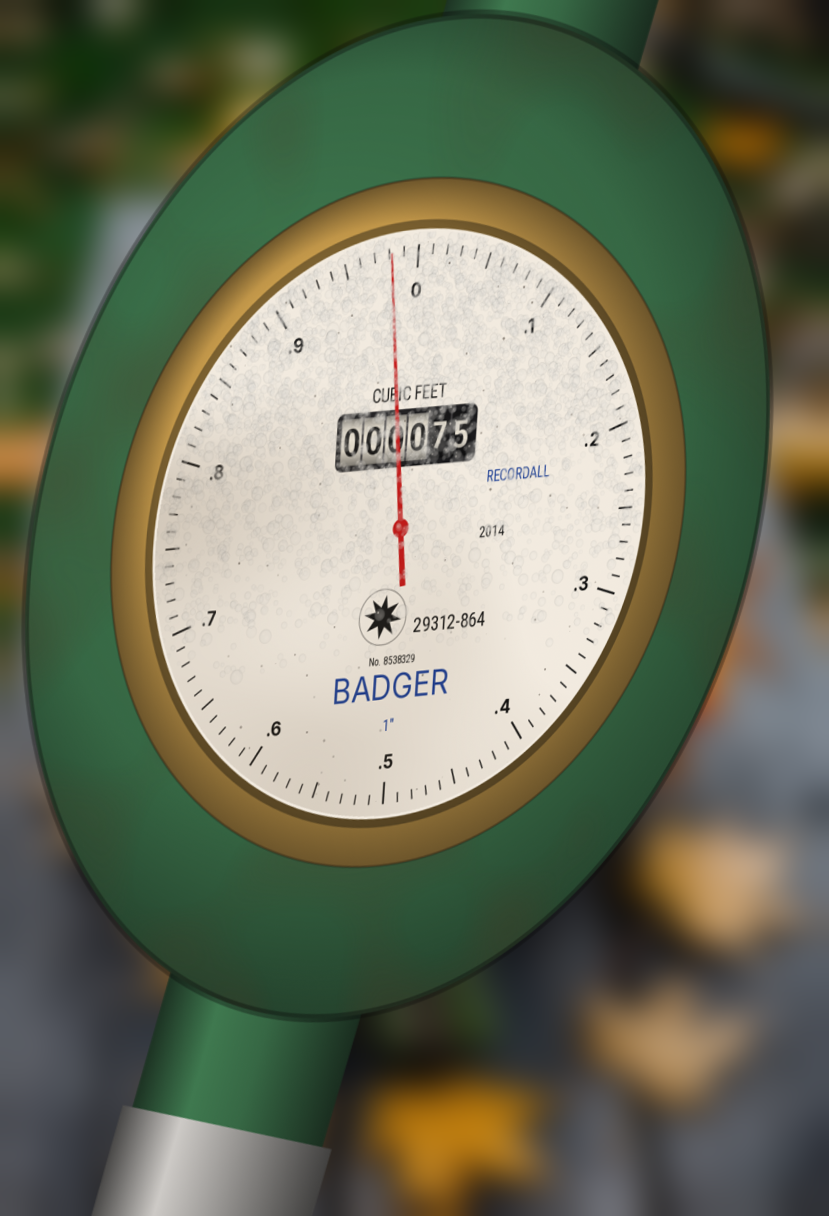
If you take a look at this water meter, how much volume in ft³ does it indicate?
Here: 74.98 ft³
